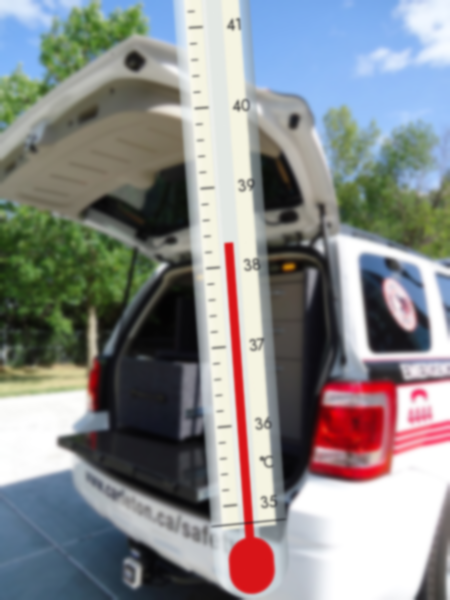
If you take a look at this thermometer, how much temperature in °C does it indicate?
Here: 38.3 °C
